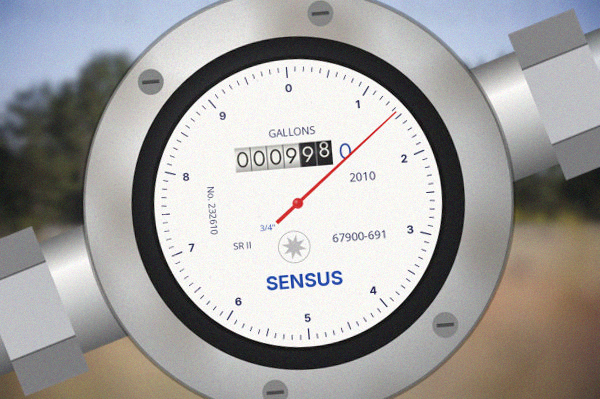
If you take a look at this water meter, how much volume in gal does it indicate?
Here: 9981.4 gal
